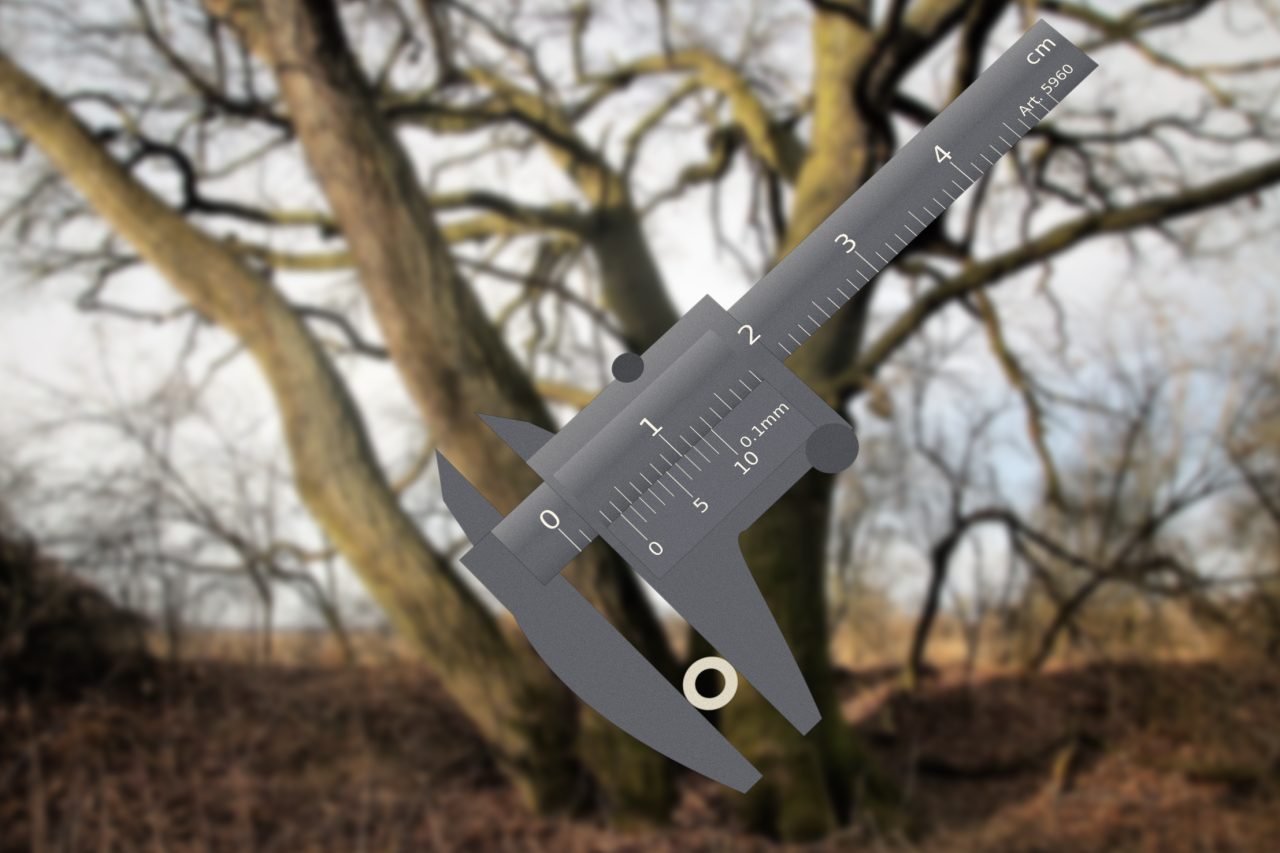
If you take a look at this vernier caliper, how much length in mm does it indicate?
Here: 3.9 mm
